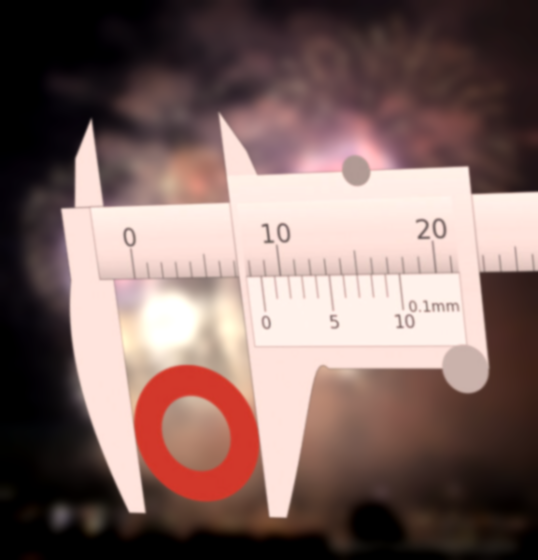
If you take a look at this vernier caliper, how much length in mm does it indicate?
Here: 8.7 mm
